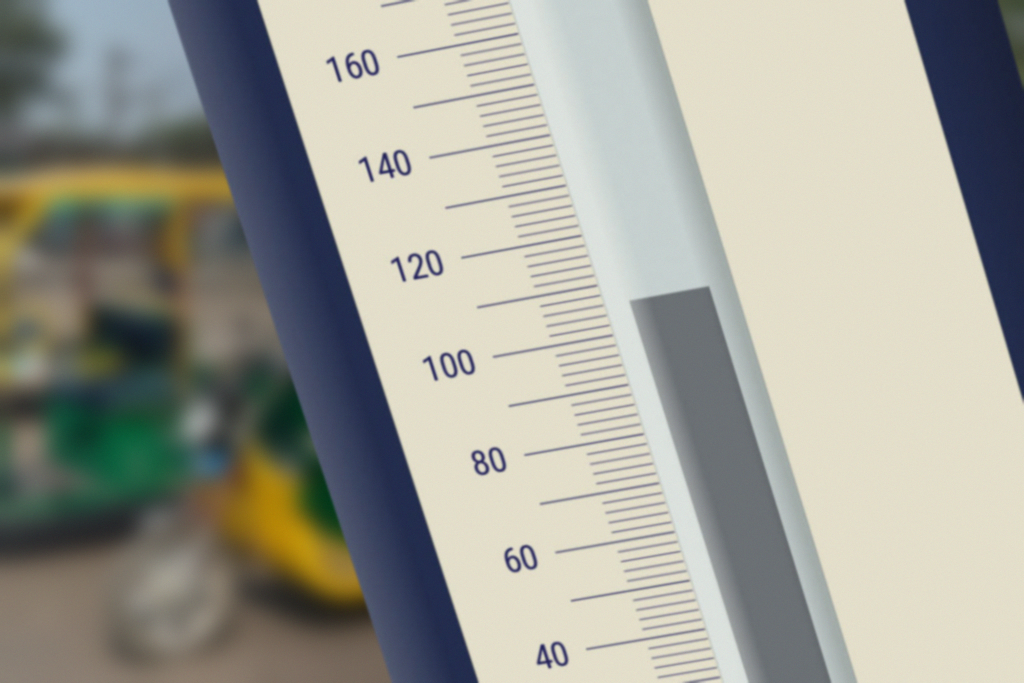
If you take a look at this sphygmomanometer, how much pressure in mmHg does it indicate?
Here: 106 mmHg
